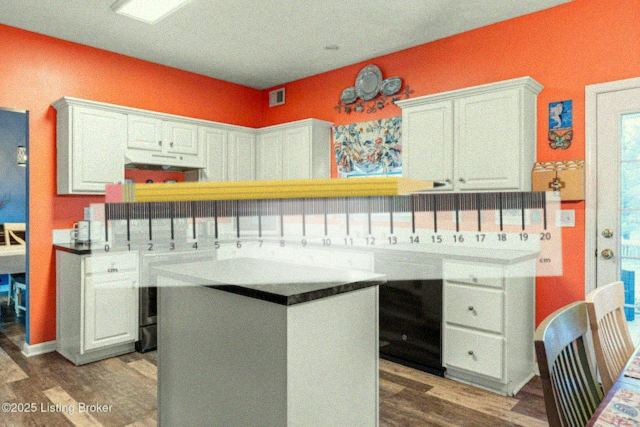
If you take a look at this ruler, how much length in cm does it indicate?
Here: 15.5 cm
